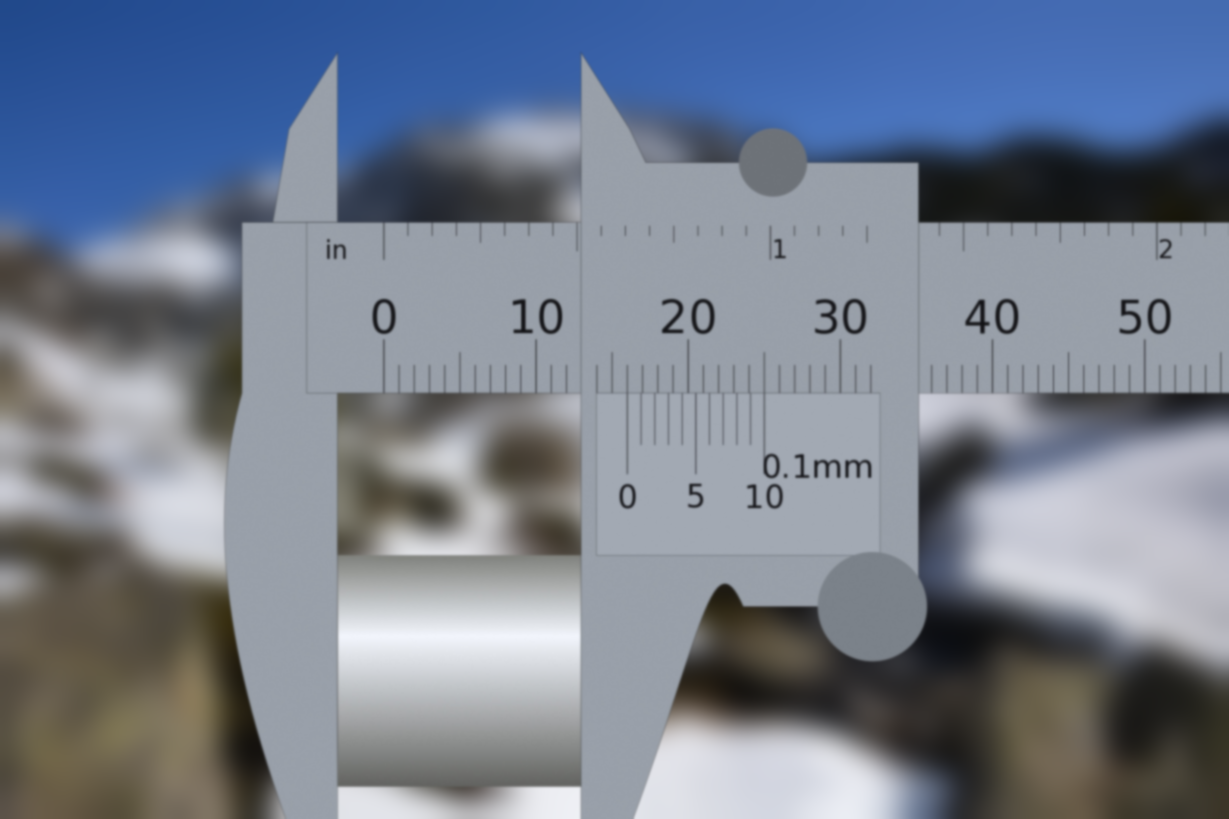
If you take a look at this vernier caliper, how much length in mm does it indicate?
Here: 16.0 mm
